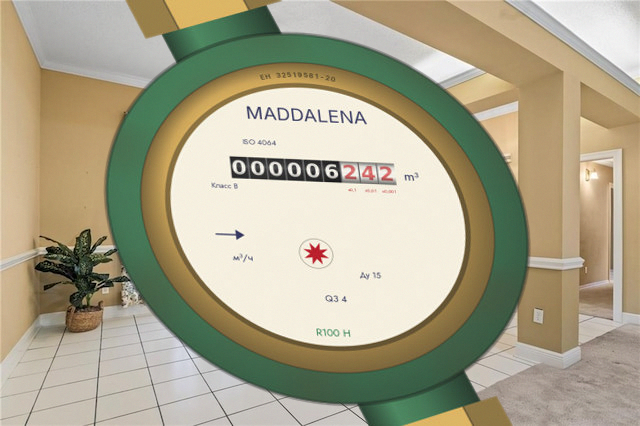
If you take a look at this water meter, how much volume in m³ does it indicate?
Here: 6.242 m³
